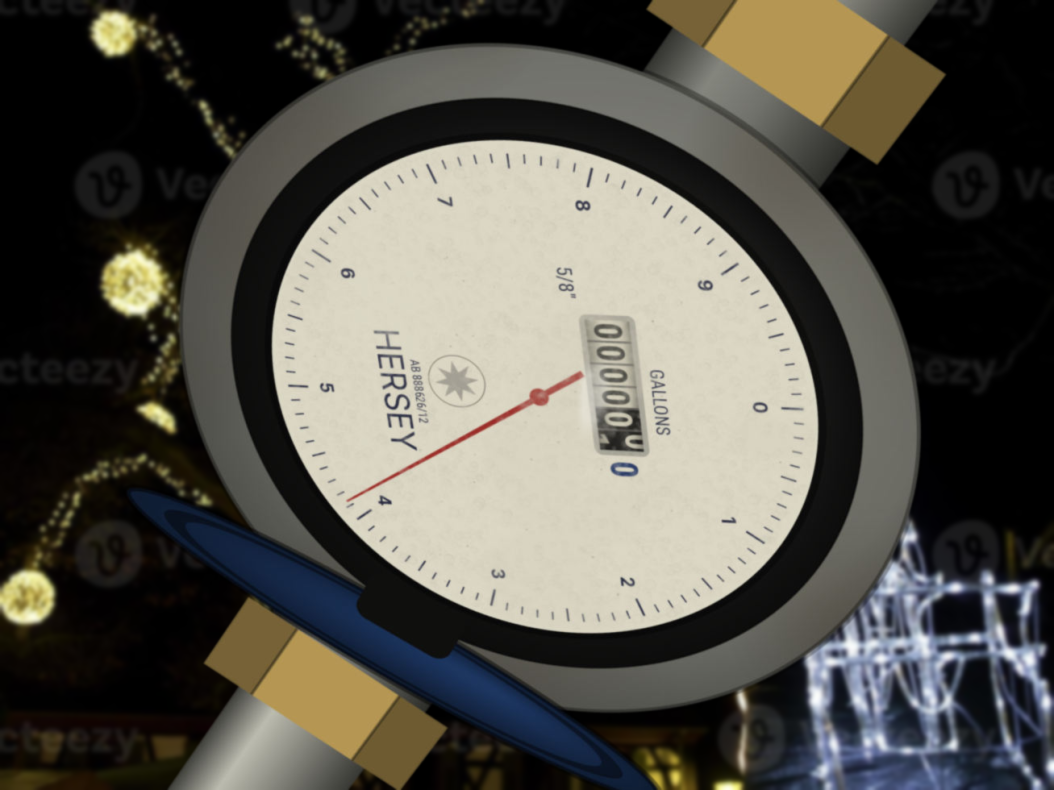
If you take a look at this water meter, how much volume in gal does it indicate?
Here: 4.1 gal
